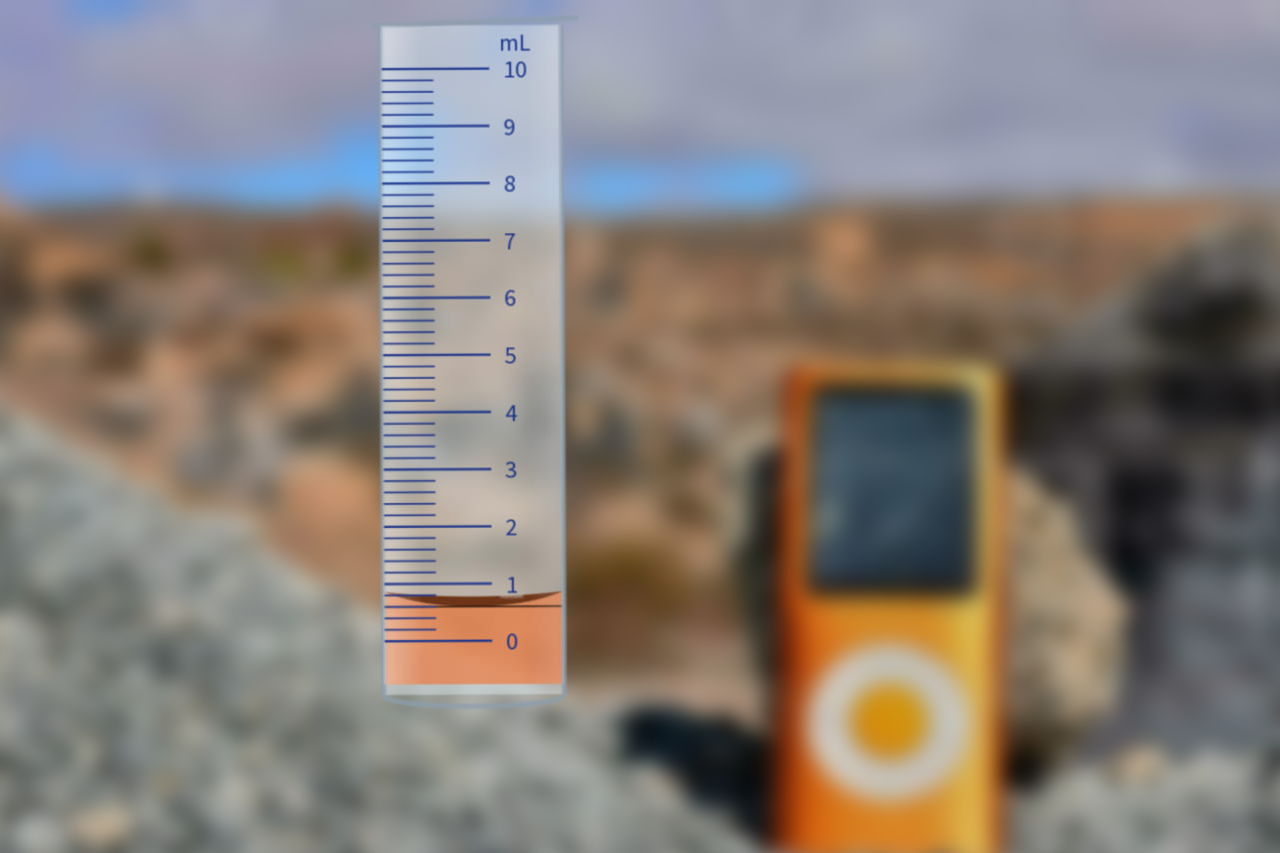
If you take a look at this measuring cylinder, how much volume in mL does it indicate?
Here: 0.6 mL
